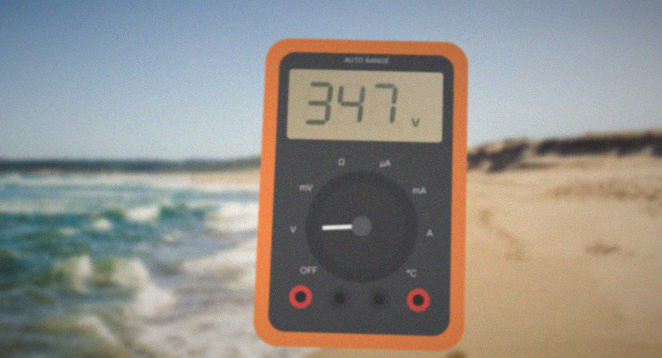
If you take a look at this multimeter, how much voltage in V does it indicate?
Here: 347 V
